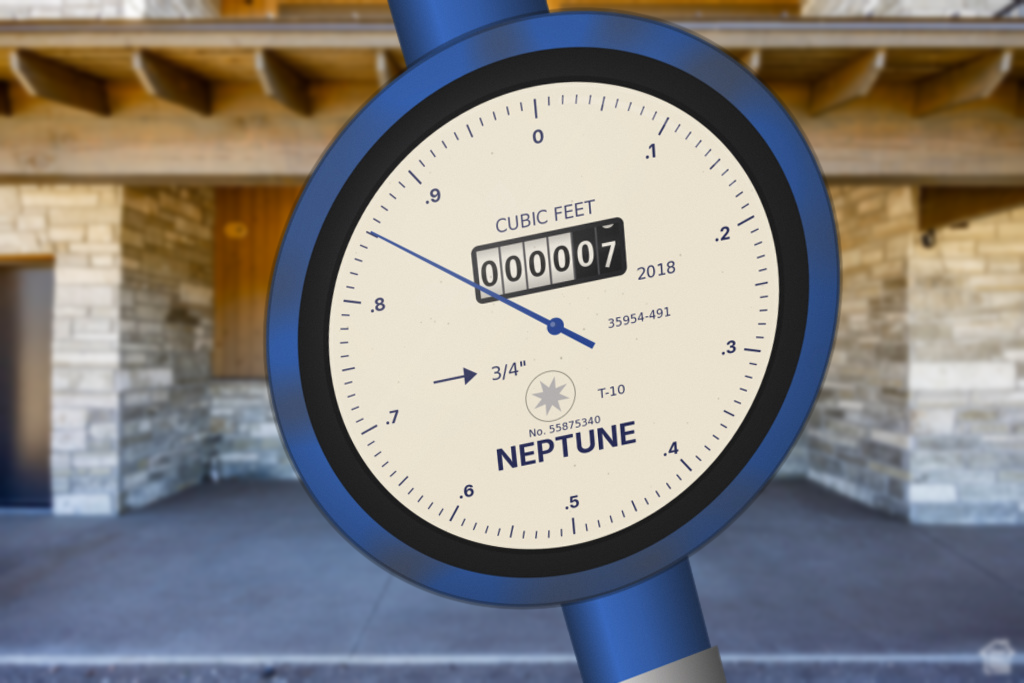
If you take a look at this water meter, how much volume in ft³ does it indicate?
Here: 6.85 ft³
